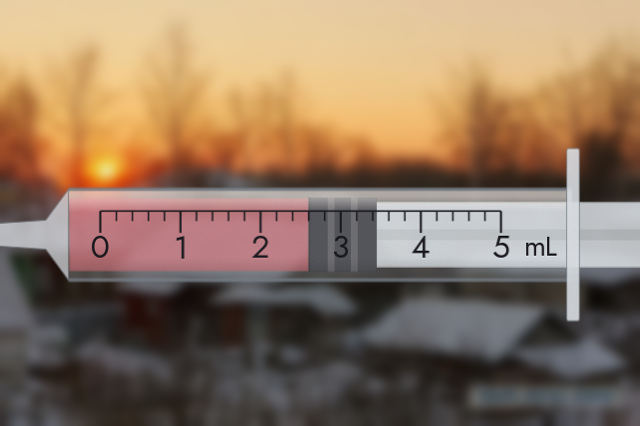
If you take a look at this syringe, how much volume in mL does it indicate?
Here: 2.6 mL
